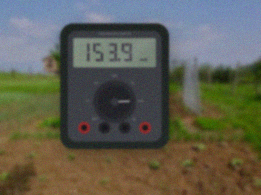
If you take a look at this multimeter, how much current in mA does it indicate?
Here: 153.9 mA
